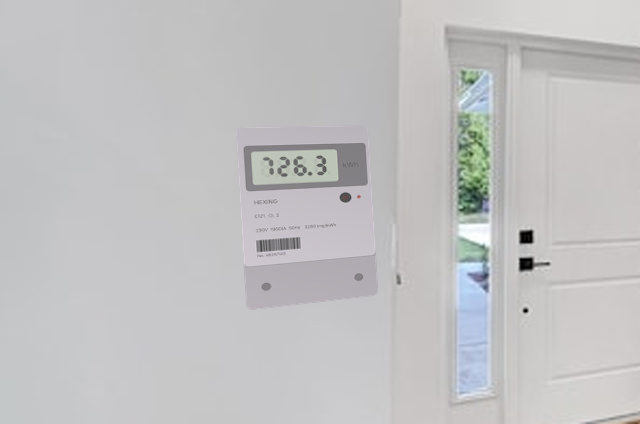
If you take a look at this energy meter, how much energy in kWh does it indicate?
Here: 726.3 kWh
